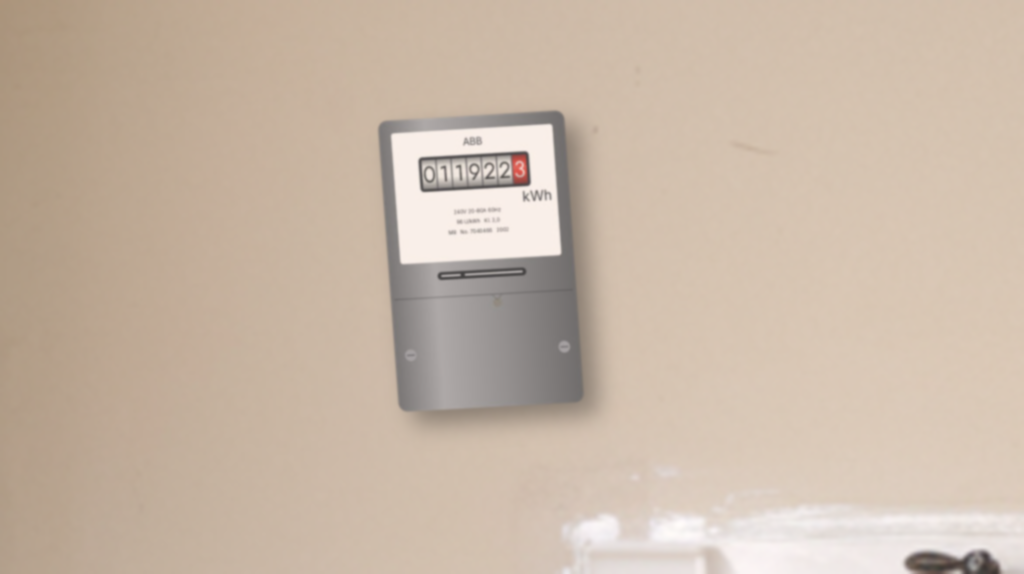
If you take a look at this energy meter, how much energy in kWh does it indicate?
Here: 11922.3 kWh
